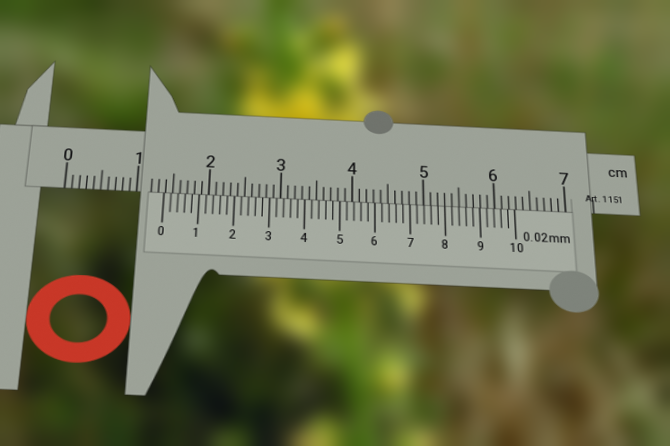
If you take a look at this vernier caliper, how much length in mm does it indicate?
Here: 13.8 mm
